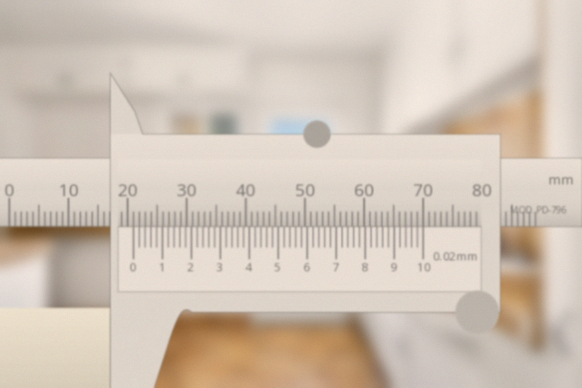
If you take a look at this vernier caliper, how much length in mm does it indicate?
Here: 21.0 mm
